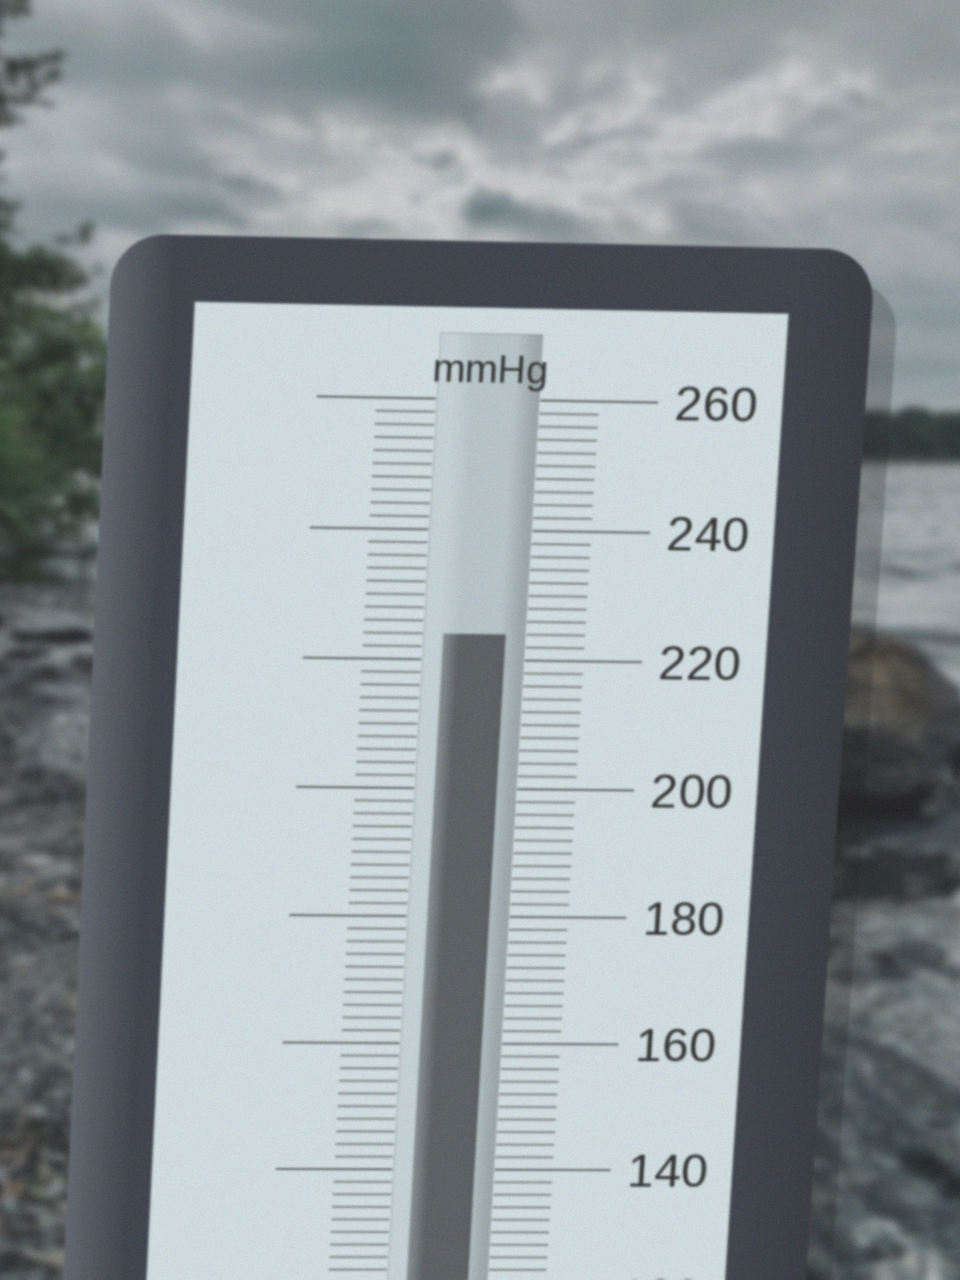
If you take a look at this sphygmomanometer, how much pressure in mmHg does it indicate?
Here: 224 mmHg
